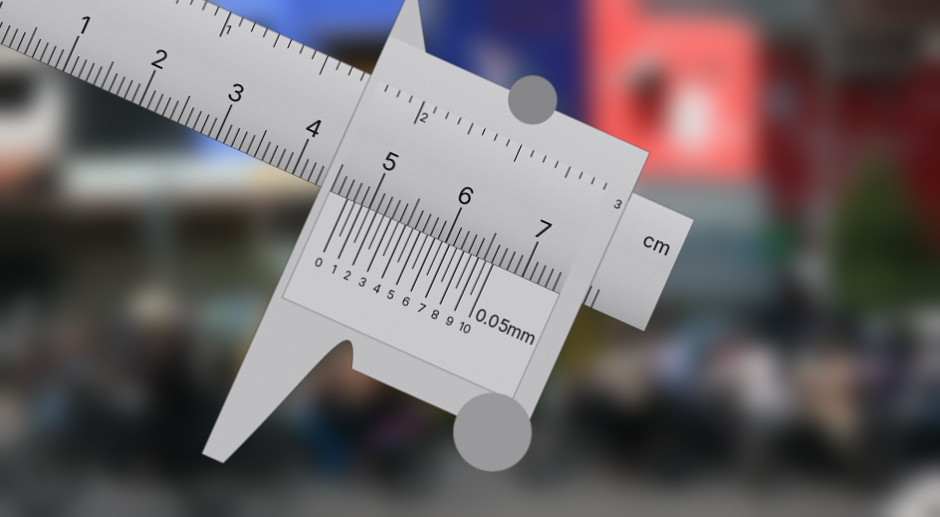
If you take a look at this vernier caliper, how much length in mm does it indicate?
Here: 47.2 mm
